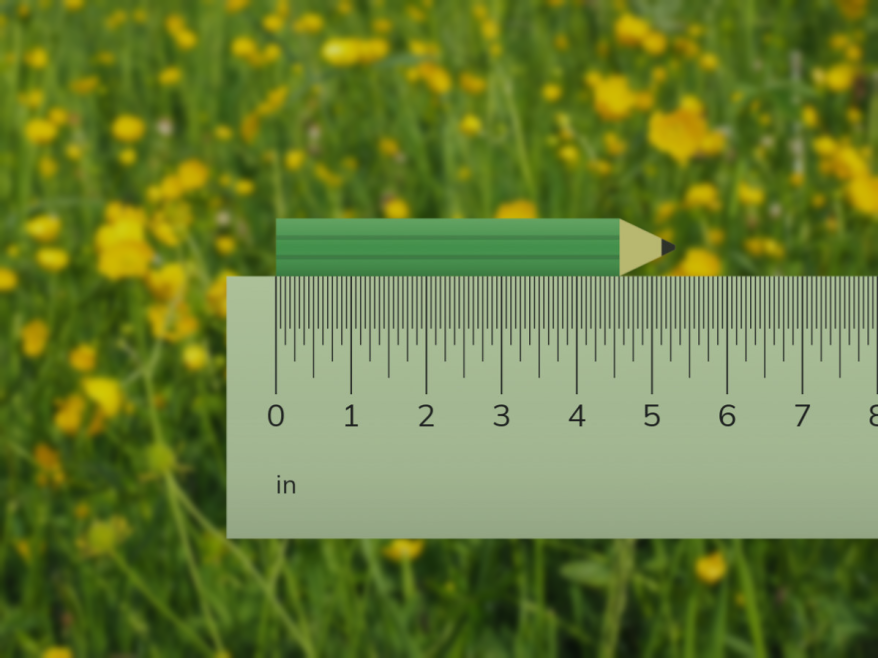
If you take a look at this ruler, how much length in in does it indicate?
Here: 5.3125 in
